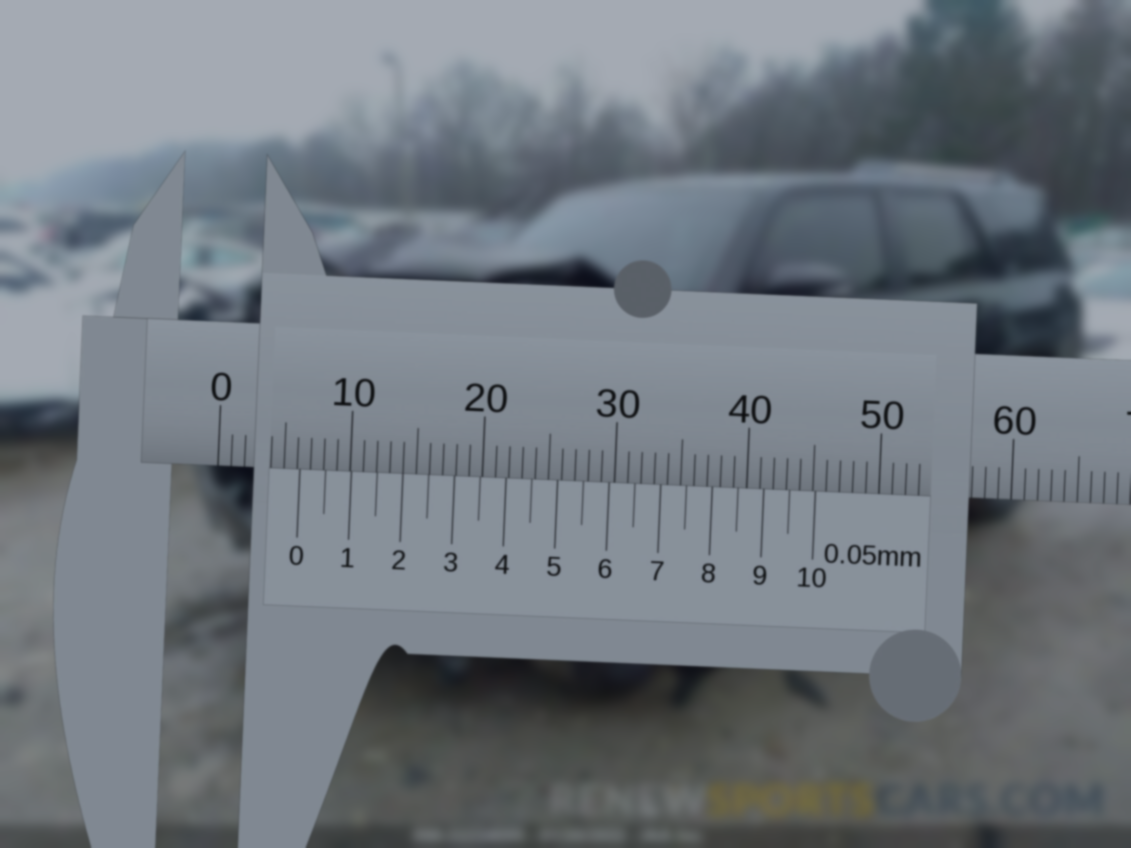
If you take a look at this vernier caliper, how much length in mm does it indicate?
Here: 6.2 mm
